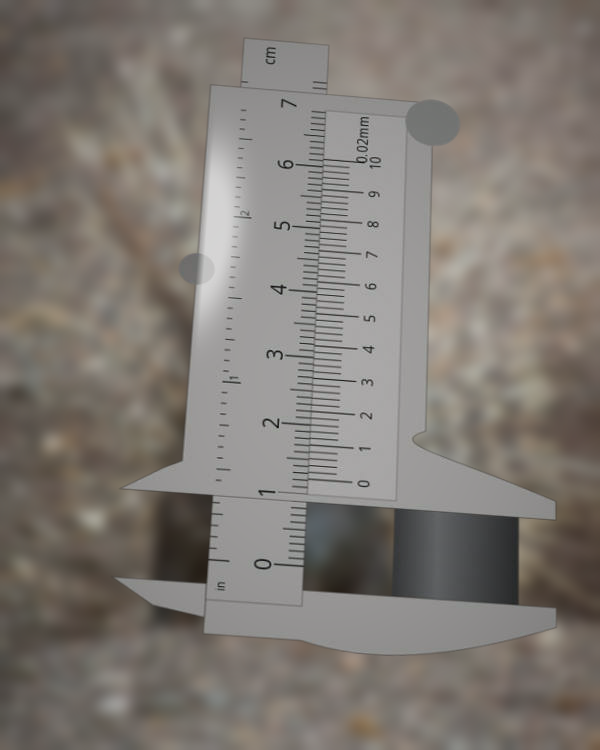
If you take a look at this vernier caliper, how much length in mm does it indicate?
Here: 12.2 mm
